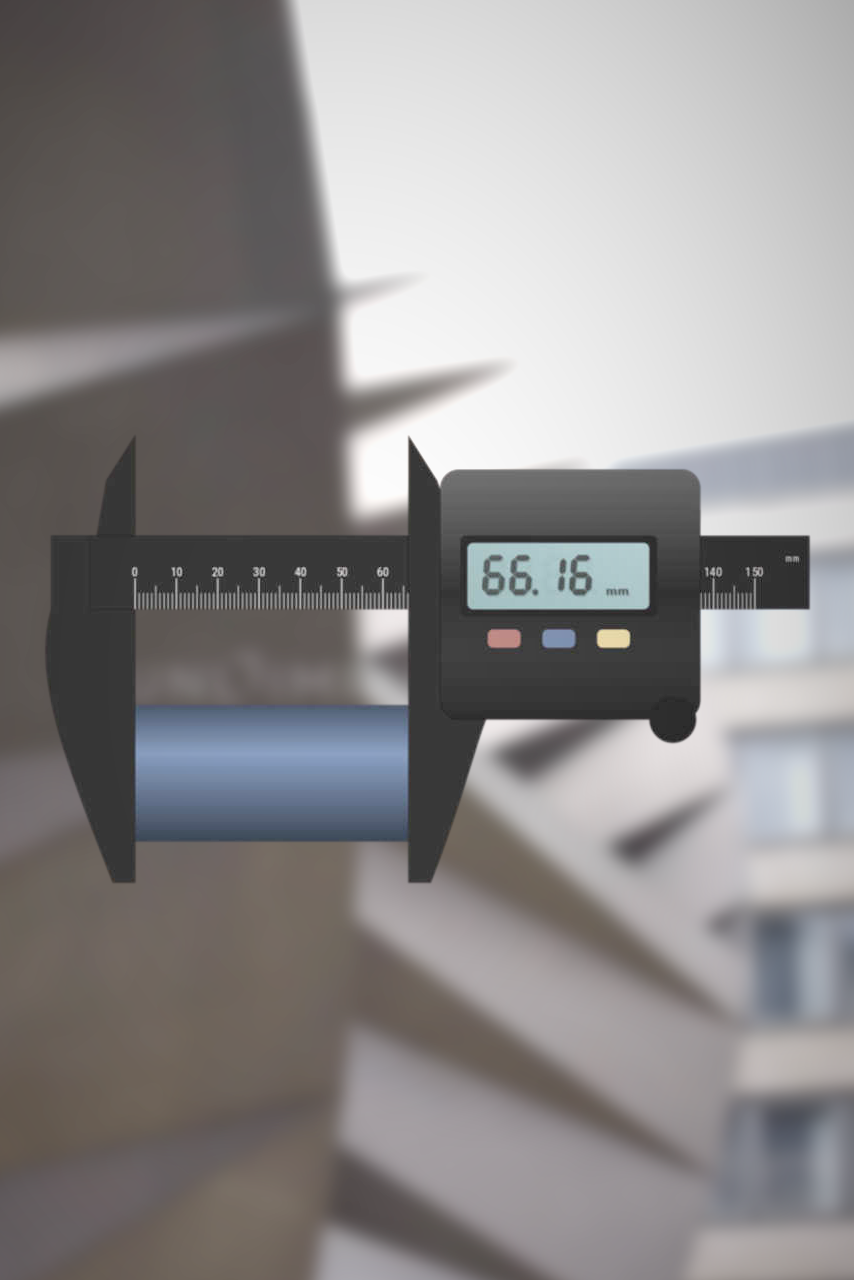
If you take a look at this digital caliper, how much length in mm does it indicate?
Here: 66.16 mm
